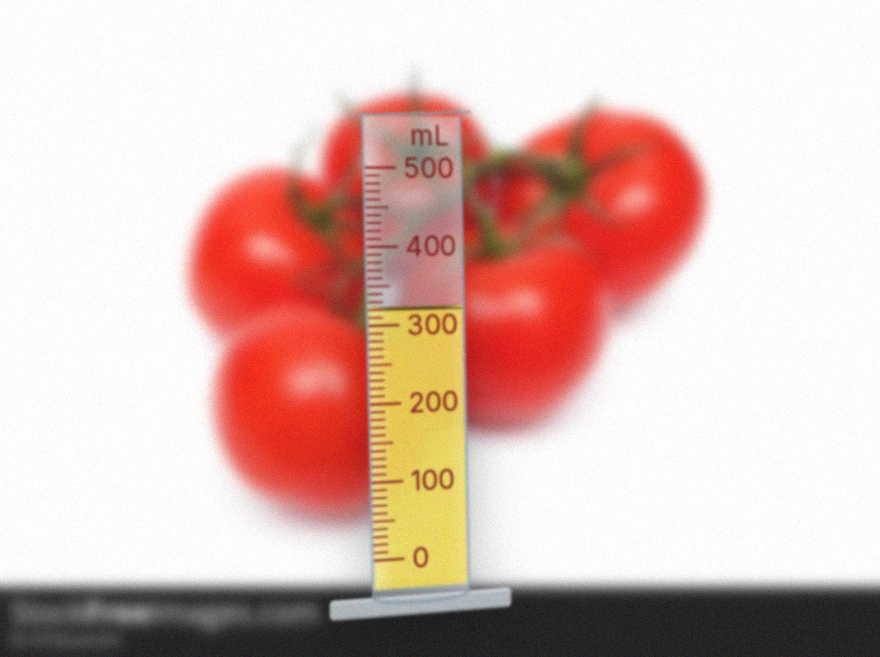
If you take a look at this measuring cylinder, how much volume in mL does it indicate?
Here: 320 mL
